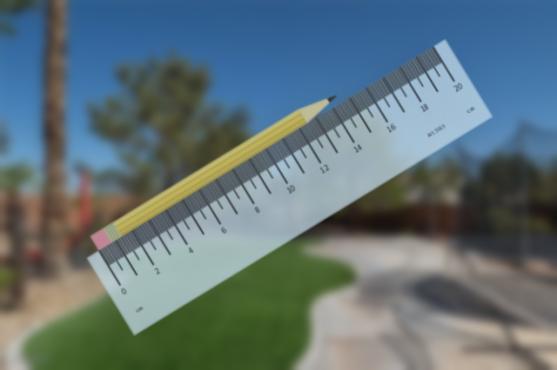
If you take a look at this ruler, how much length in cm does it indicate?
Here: 14.5 cm
